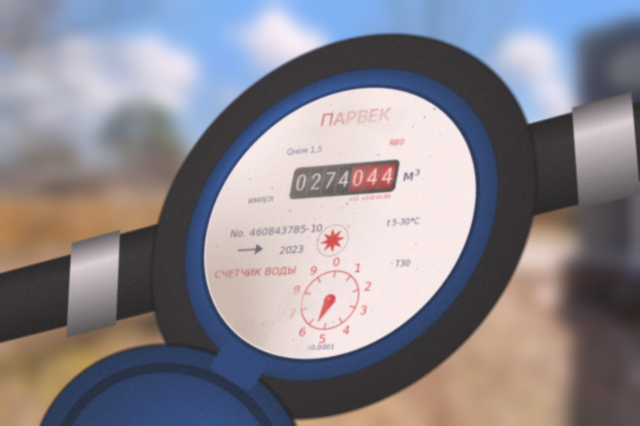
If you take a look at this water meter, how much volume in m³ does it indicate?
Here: 274.0445 m³
